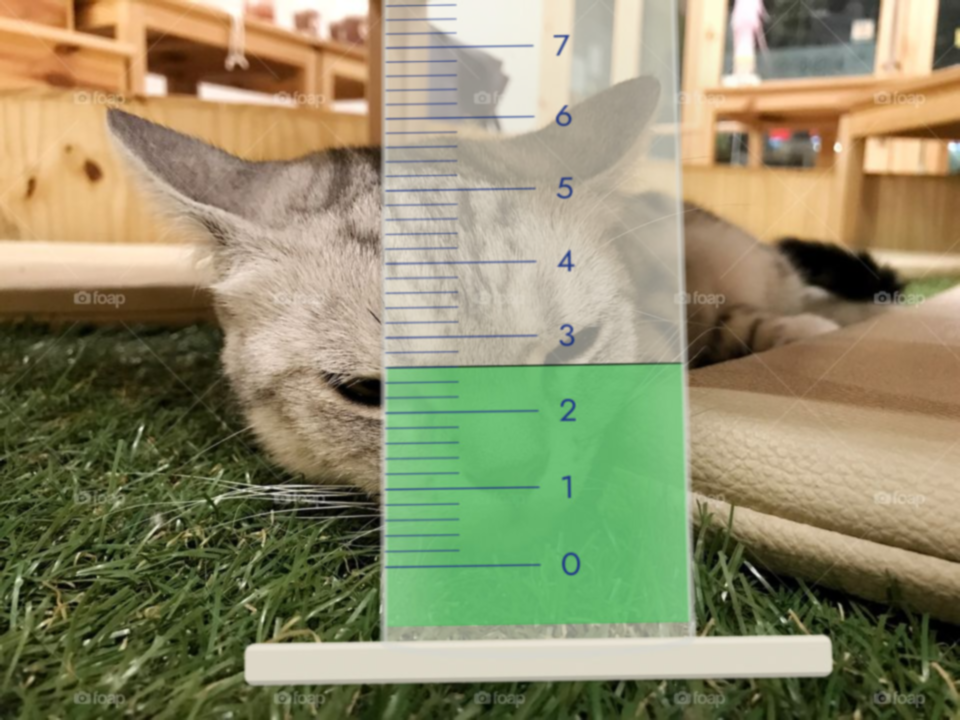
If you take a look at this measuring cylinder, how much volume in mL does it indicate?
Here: 2.6 mL
